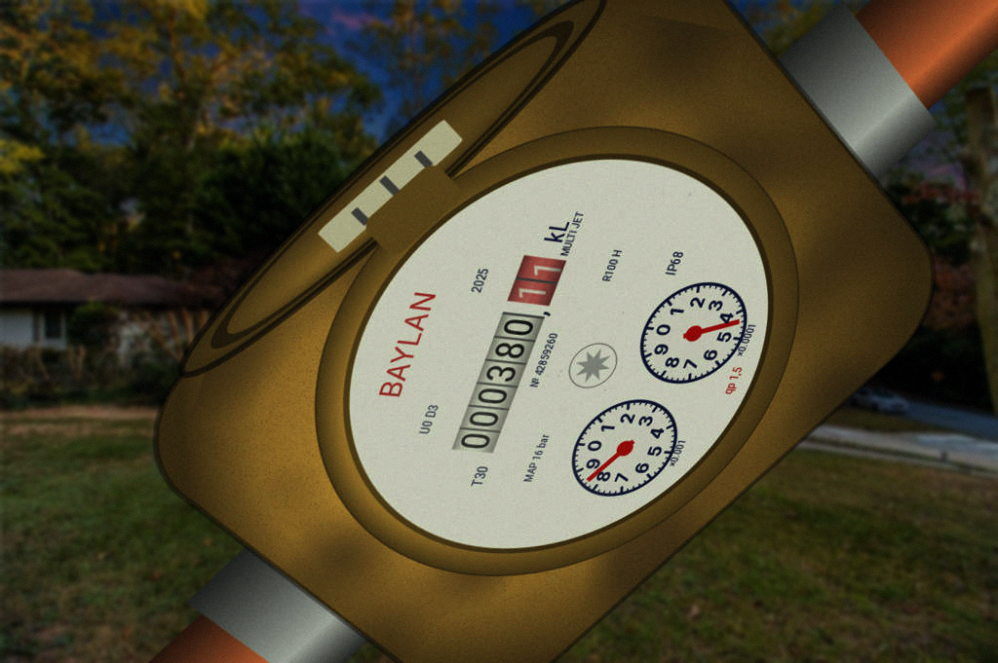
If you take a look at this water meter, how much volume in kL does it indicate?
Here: 380.1084 kL
